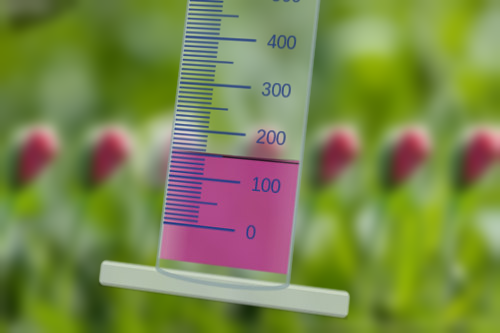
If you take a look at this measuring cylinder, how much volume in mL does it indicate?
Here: 150 mL
